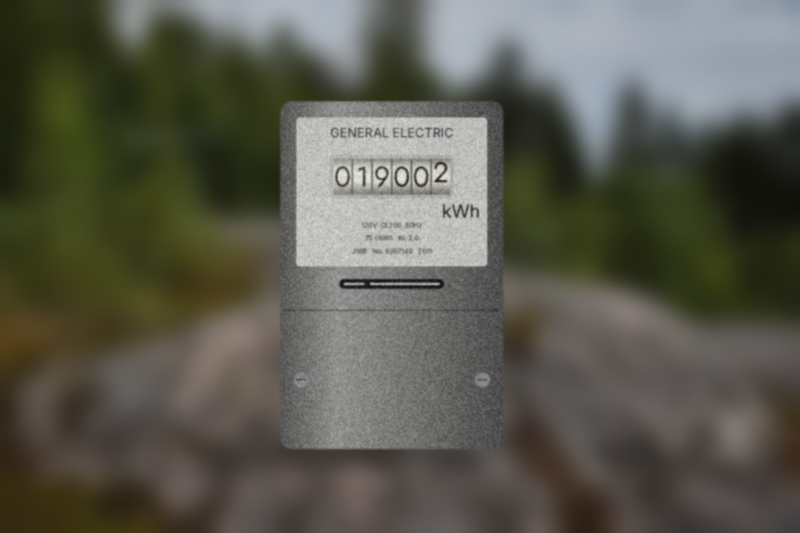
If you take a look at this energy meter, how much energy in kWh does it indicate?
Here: 19002 kWh
